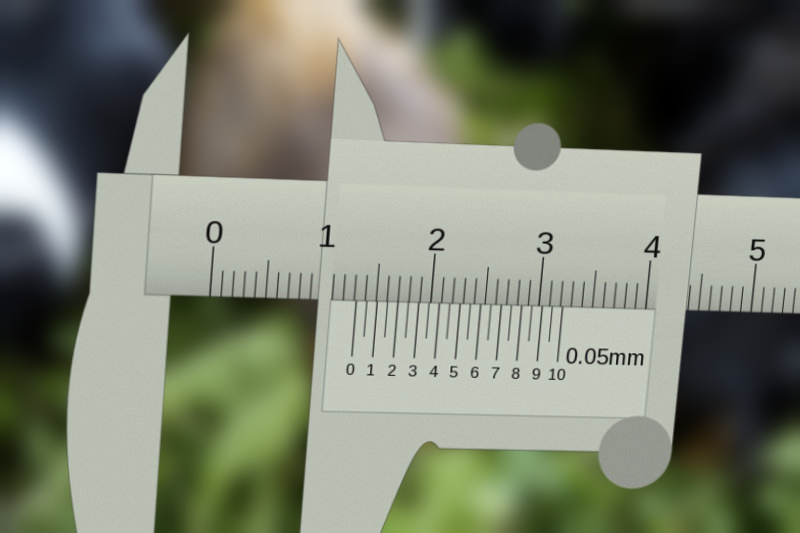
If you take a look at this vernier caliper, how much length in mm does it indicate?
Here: 13.2 mm
